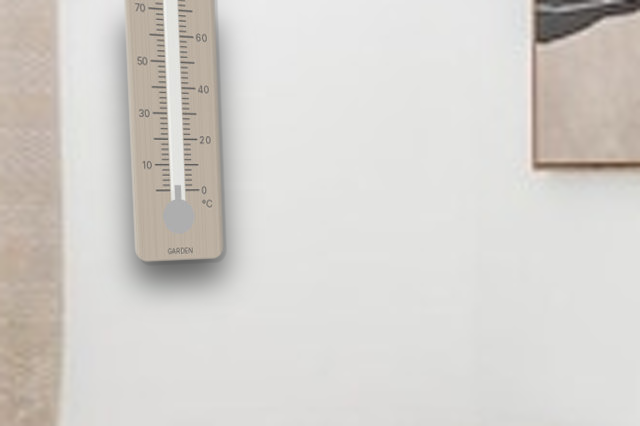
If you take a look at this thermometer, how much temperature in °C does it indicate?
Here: 2 °C
